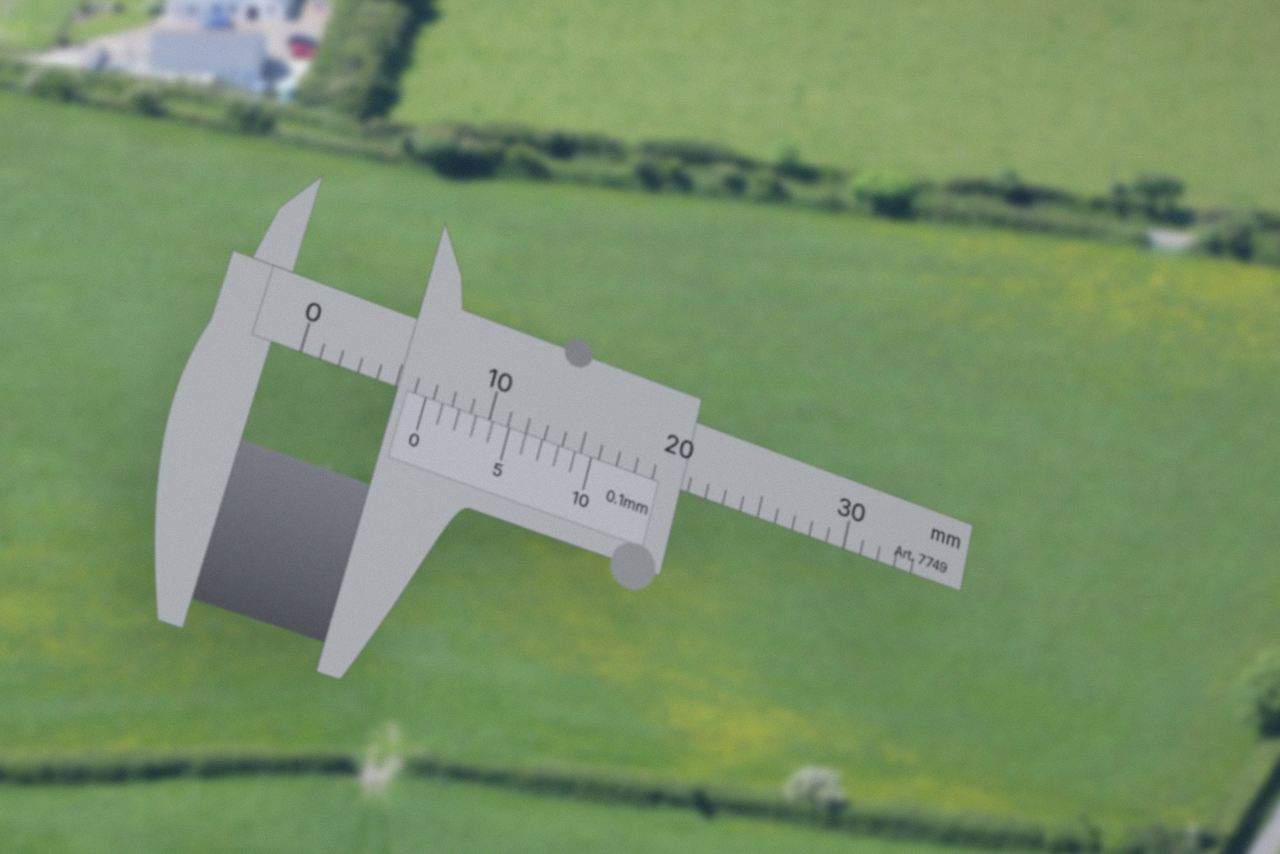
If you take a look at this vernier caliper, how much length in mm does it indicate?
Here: 6.6 mm
